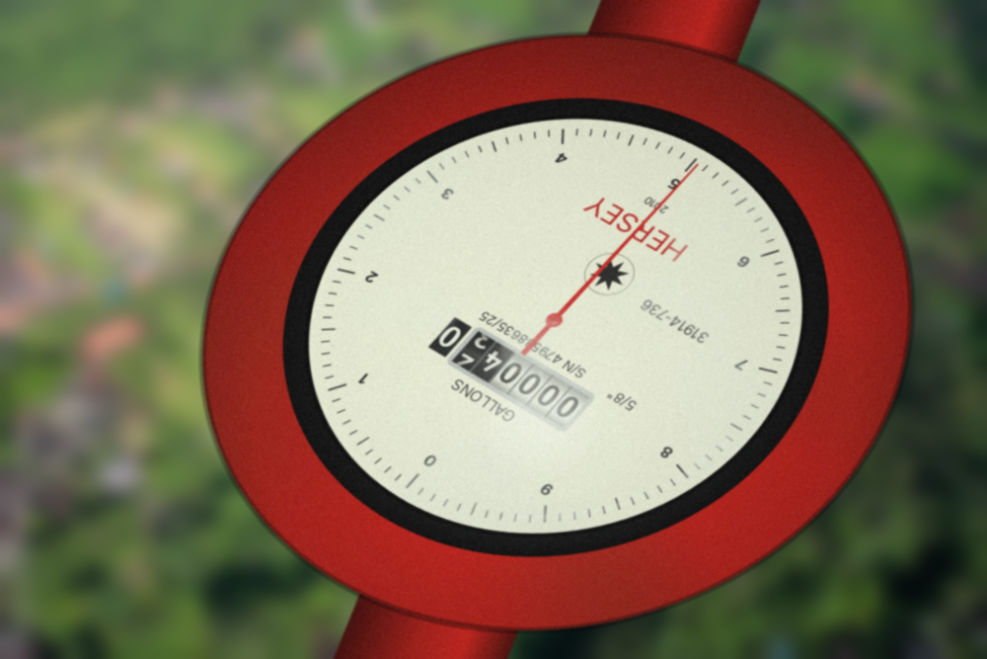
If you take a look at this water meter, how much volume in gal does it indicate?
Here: 425.0 gal
